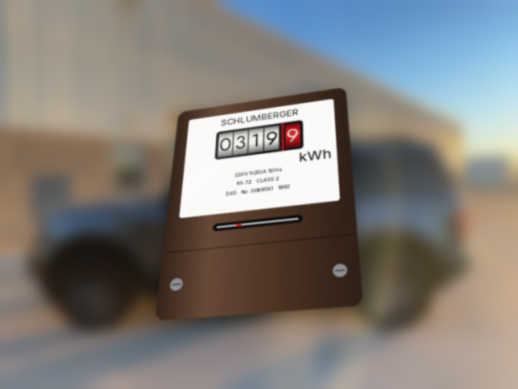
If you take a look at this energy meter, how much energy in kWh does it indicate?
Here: 319.9 kWh
